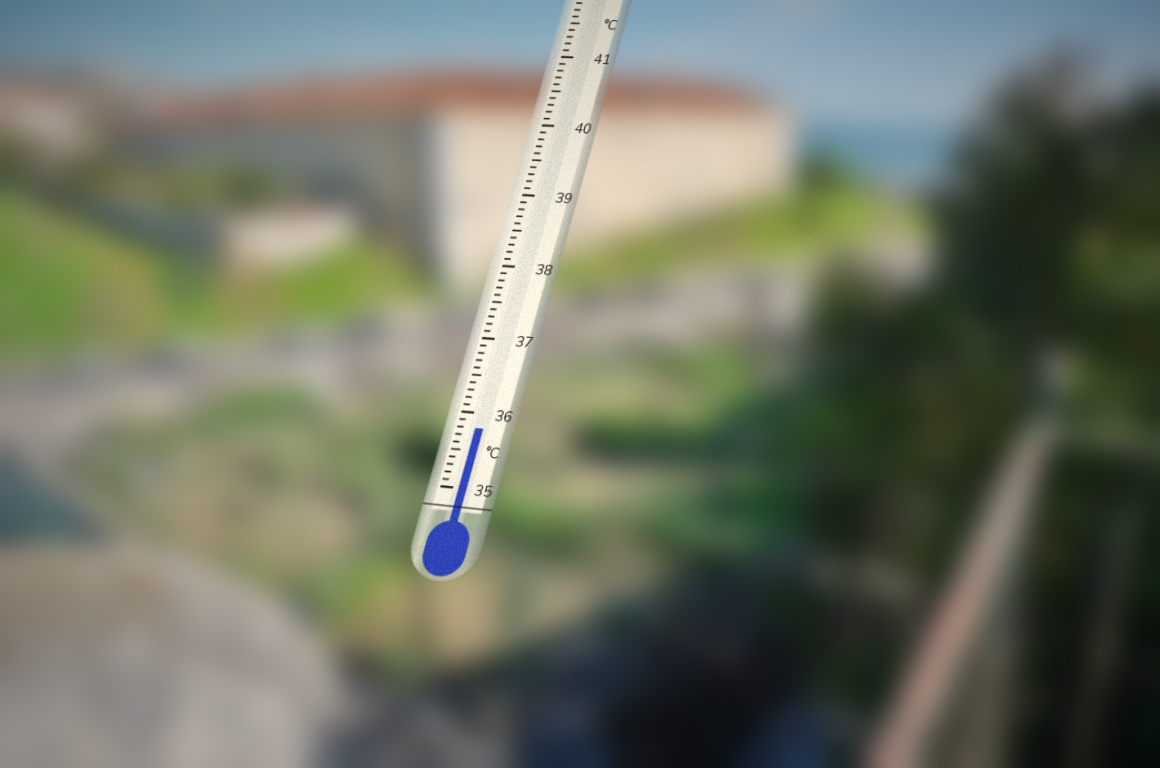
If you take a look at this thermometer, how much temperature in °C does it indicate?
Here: 35.8 °C
